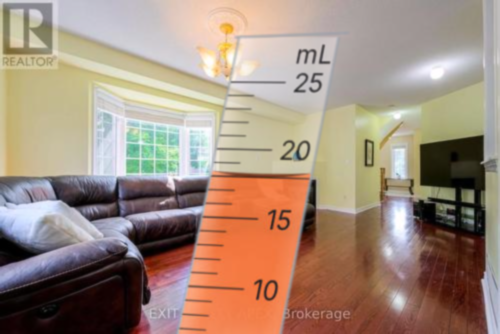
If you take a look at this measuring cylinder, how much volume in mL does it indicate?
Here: 18 mL
